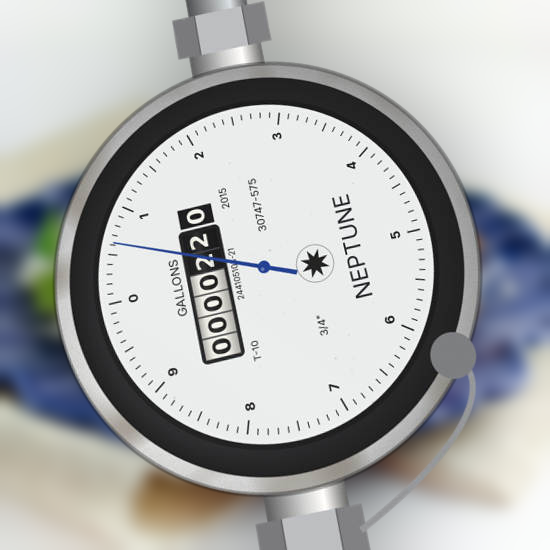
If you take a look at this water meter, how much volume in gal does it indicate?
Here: 220.6 gal
